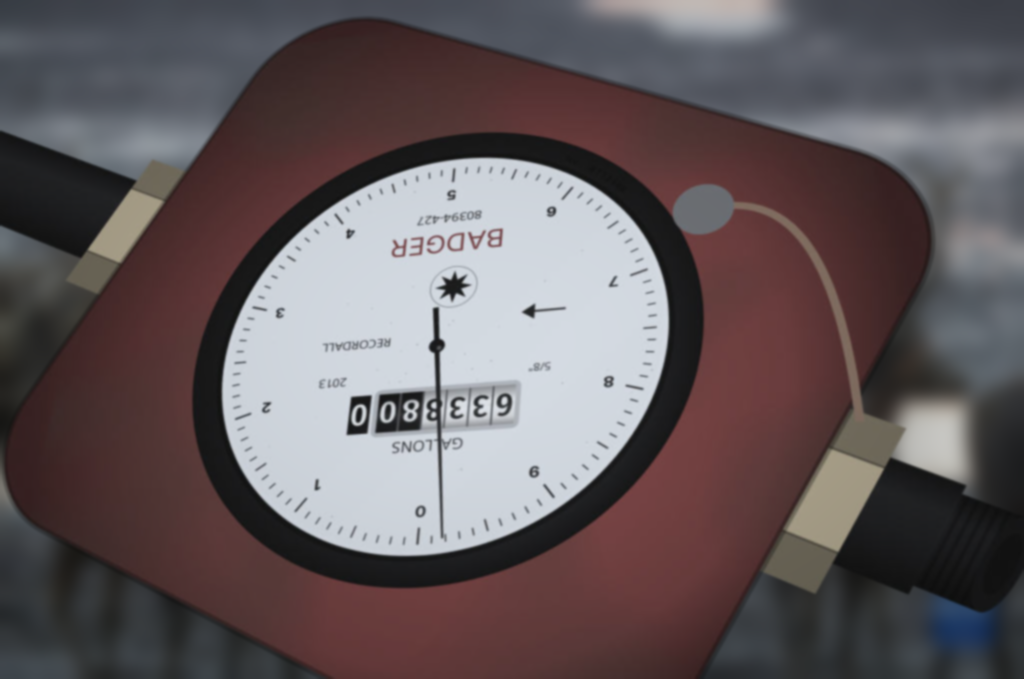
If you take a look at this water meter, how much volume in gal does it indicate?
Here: 6338799.8 gal
